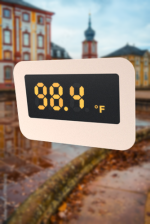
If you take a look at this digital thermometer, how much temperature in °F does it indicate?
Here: 98.4 °F
